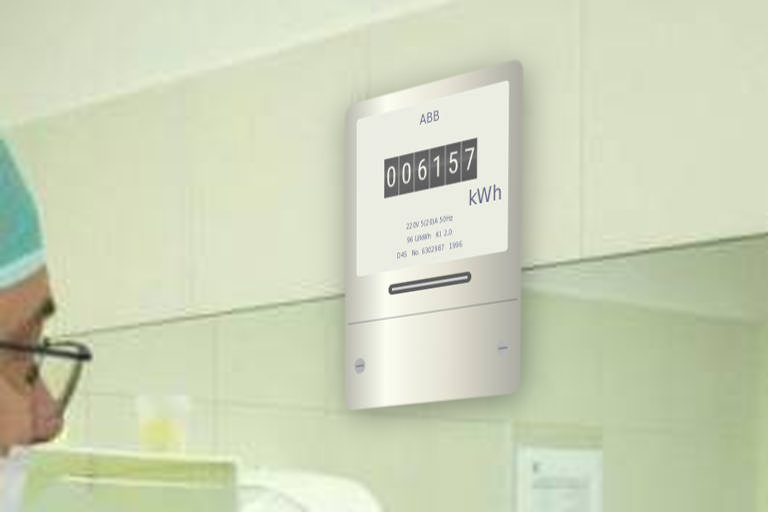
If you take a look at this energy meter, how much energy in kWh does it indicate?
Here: 6157 kWh
